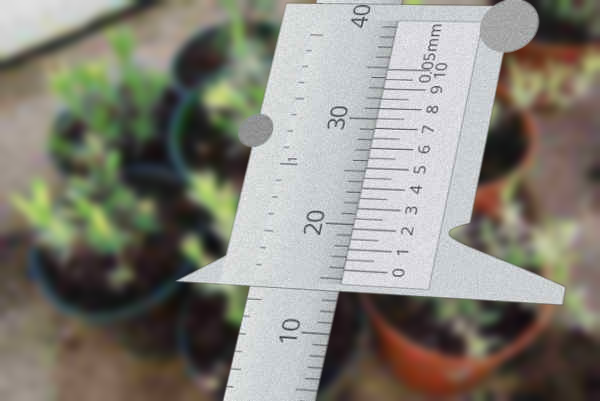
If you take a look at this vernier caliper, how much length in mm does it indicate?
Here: 15.8 mm
